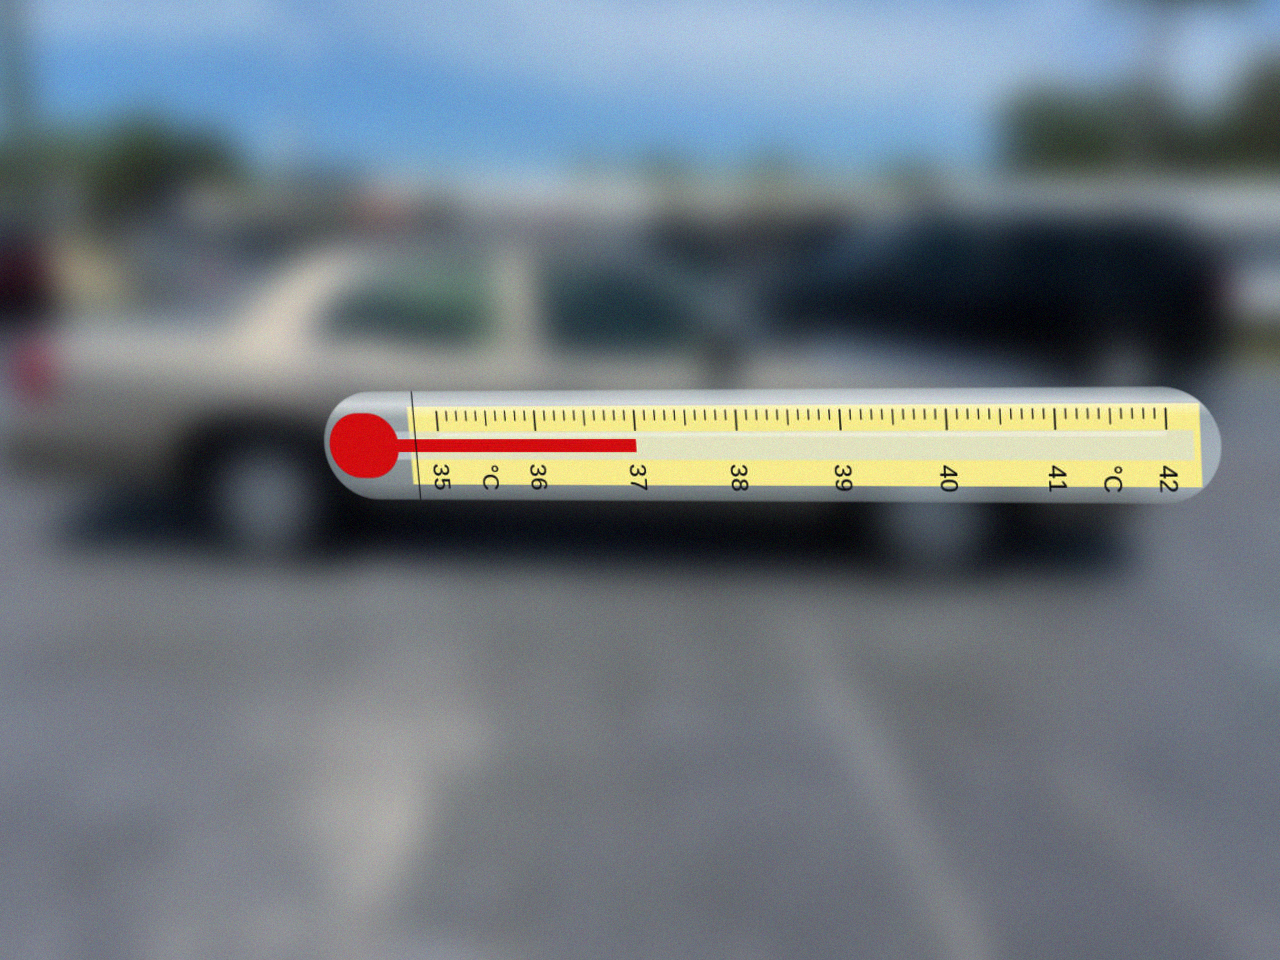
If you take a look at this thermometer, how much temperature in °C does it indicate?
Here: 37 °C
